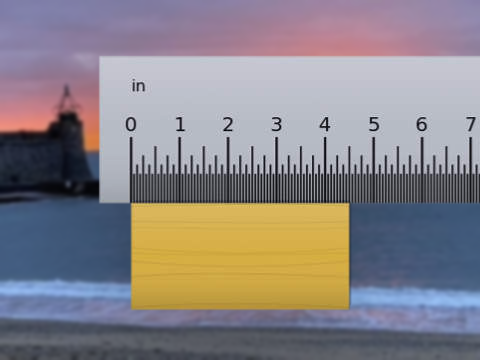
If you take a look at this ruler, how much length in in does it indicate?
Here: 4.5 in
